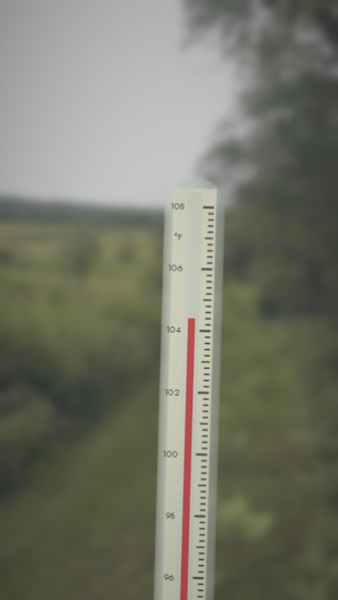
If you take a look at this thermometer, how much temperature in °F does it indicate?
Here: 104.4 °F
